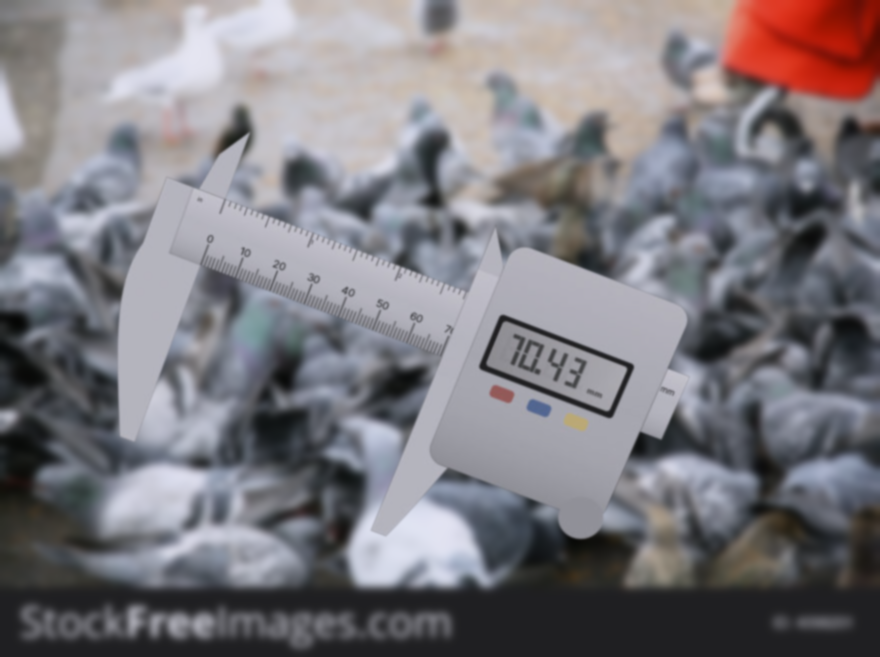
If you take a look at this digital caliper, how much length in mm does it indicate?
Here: 70.43 mm
